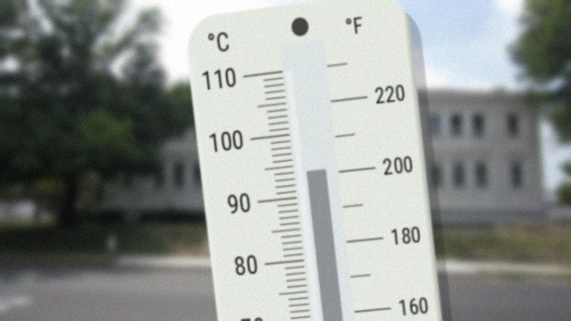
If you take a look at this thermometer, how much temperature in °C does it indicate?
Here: 94 °C
